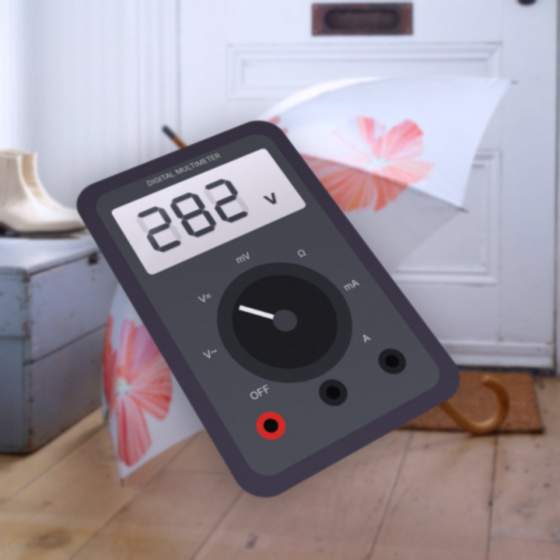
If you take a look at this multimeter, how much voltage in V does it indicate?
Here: 282 V
